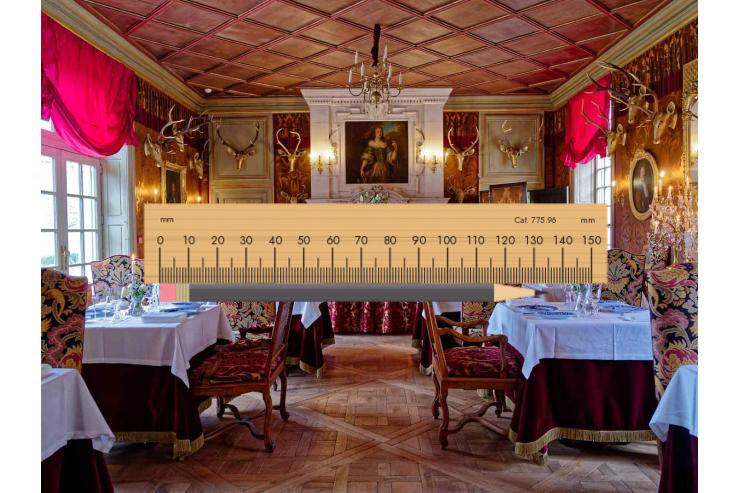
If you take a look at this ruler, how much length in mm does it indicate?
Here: 135 mm
